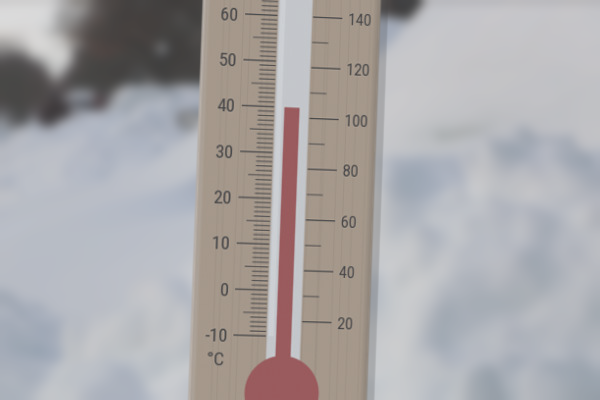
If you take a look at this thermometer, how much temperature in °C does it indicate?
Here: 40 °C
